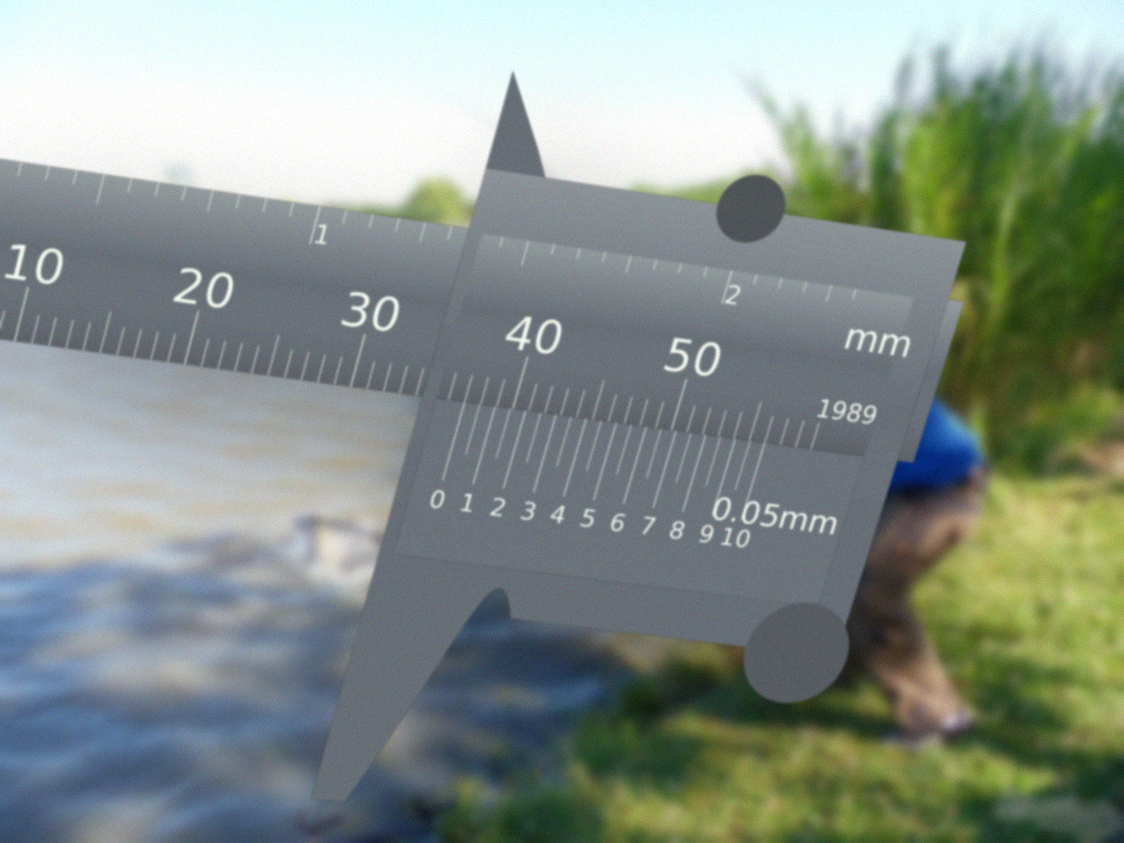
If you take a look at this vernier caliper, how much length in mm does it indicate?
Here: 37.0 mm
